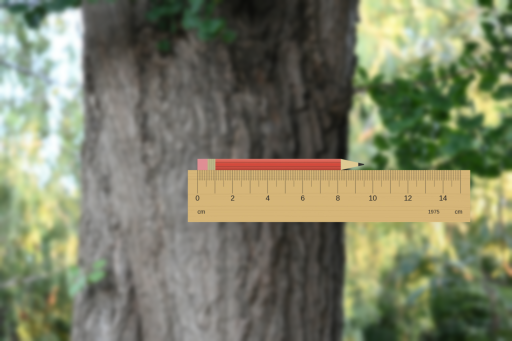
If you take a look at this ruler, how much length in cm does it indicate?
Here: 9.5 cm
